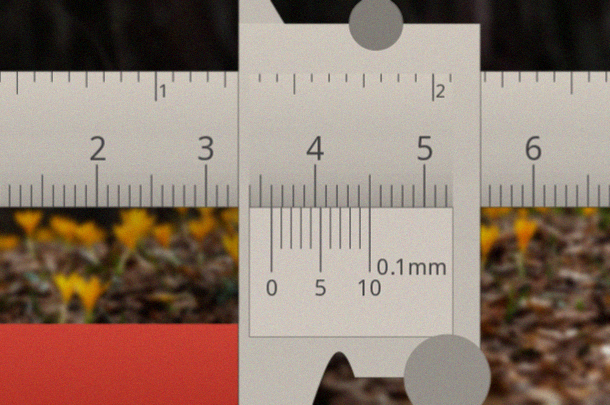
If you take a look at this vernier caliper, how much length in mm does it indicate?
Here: 36.0 mm
